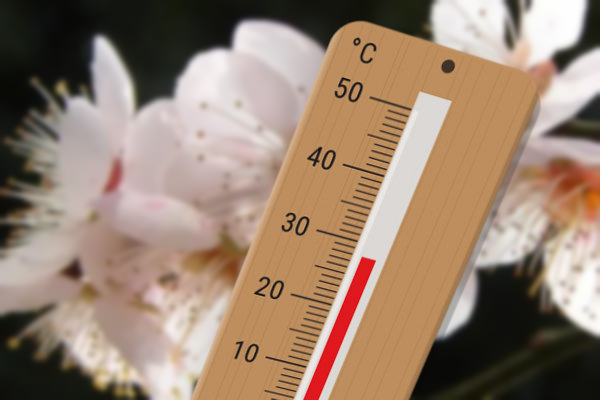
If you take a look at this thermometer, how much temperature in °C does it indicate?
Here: 28 °C
